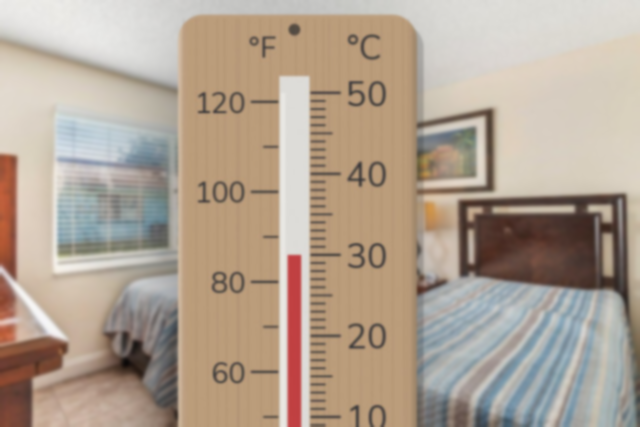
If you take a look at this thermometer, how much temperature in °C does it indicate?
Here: 30 °C
